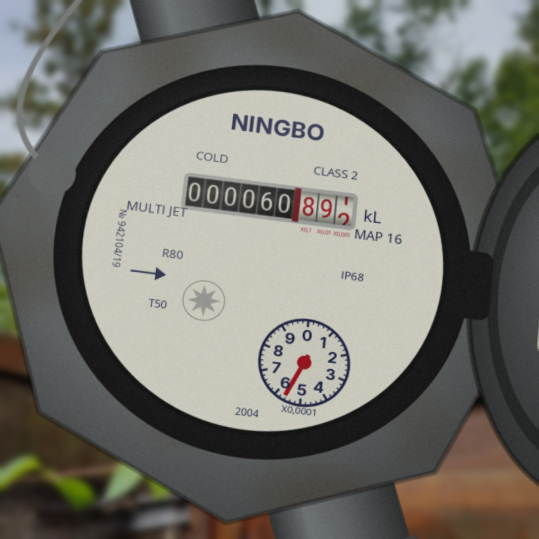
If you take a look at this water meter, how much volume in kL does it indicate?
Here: 60.8915 kL
